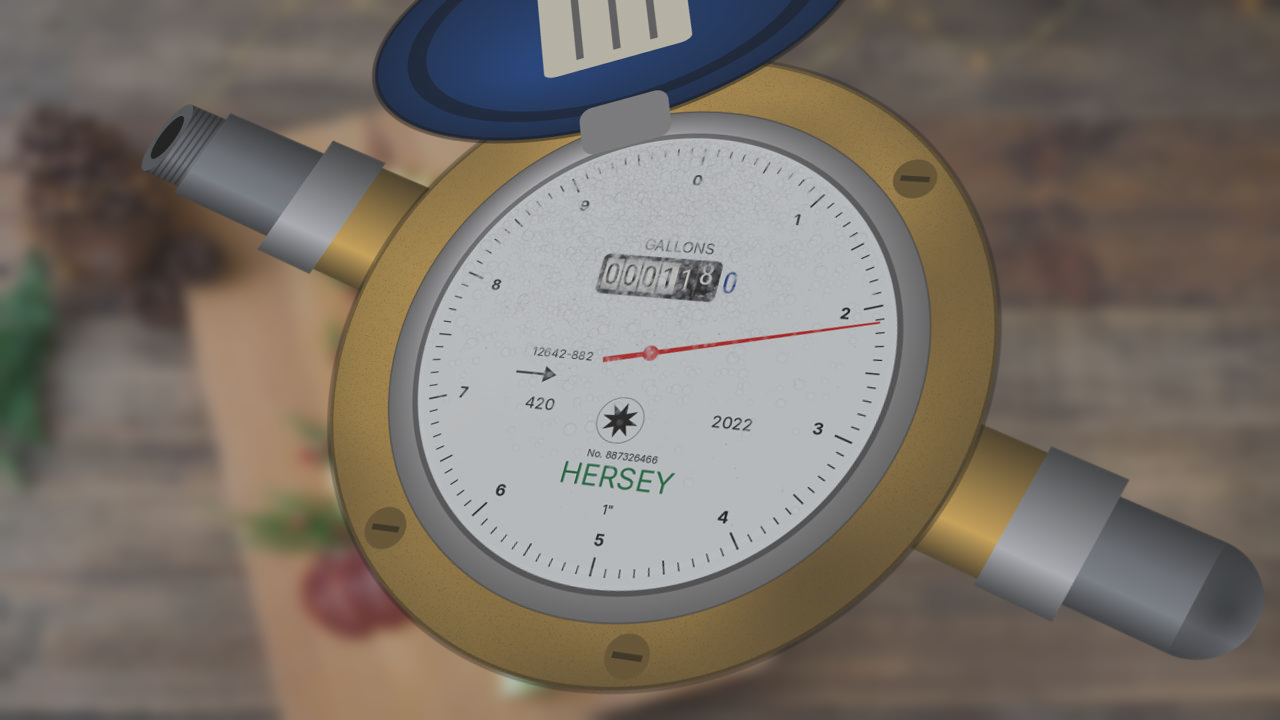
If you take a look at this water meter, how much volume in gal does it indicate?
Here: 1182.1 gal
